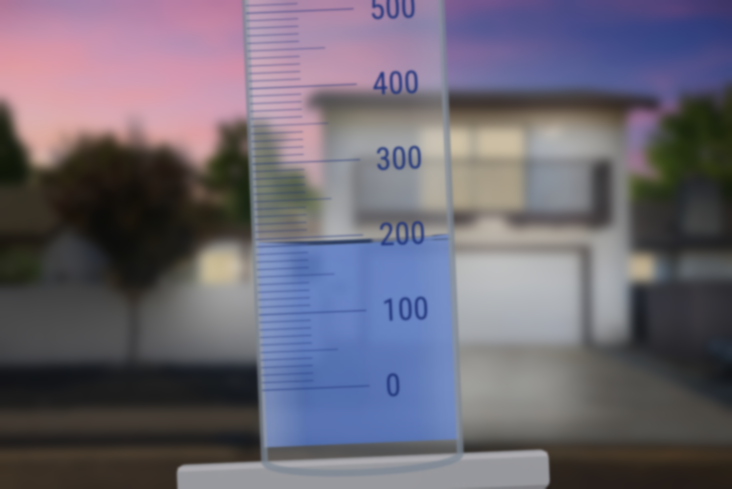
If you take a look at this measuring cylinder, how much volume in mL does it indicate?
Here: 190 mL
